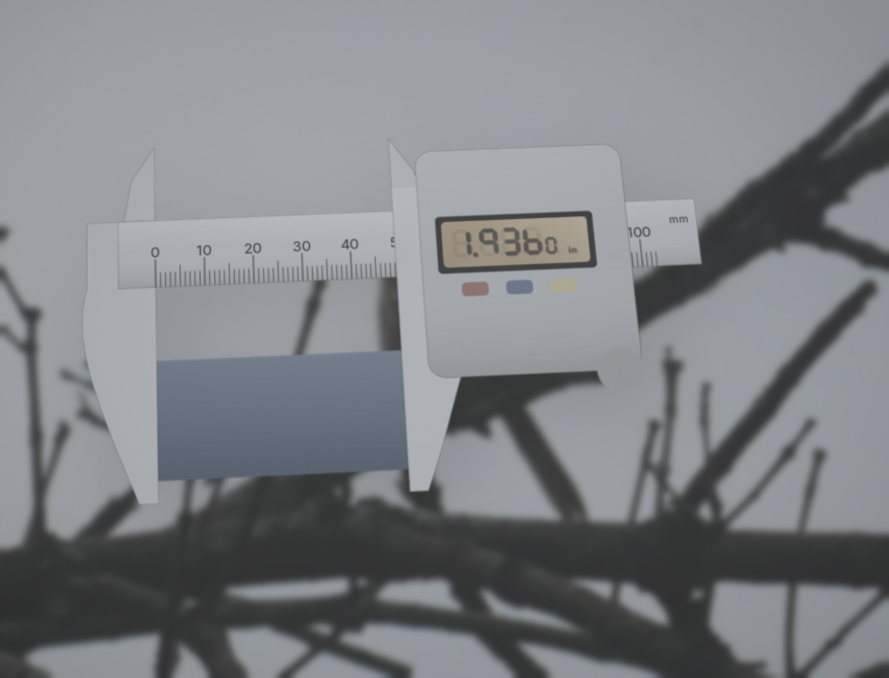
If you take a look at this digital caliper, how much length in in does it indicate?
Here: 1.9360 in
